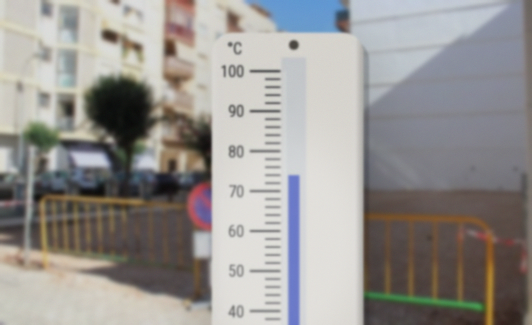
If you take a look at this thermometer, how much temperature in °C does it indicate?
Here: 74 °C
